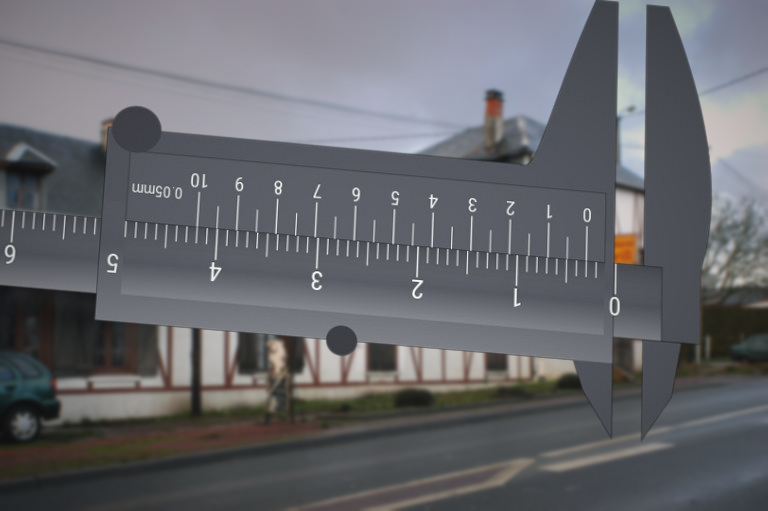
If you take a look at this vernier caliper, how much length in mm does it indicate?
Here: 3.0 mm
